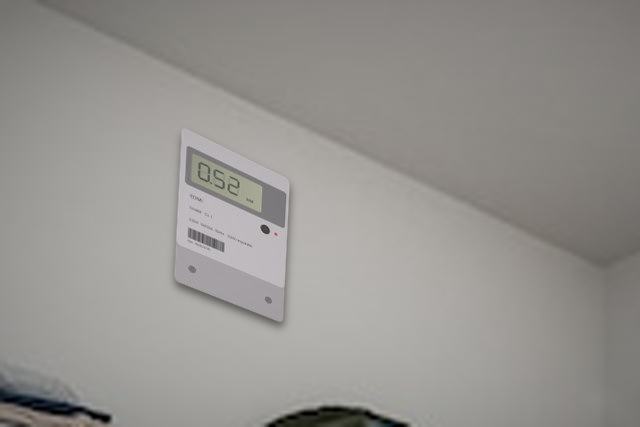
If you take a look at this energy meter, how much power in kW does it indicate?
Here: 0.52 kW
